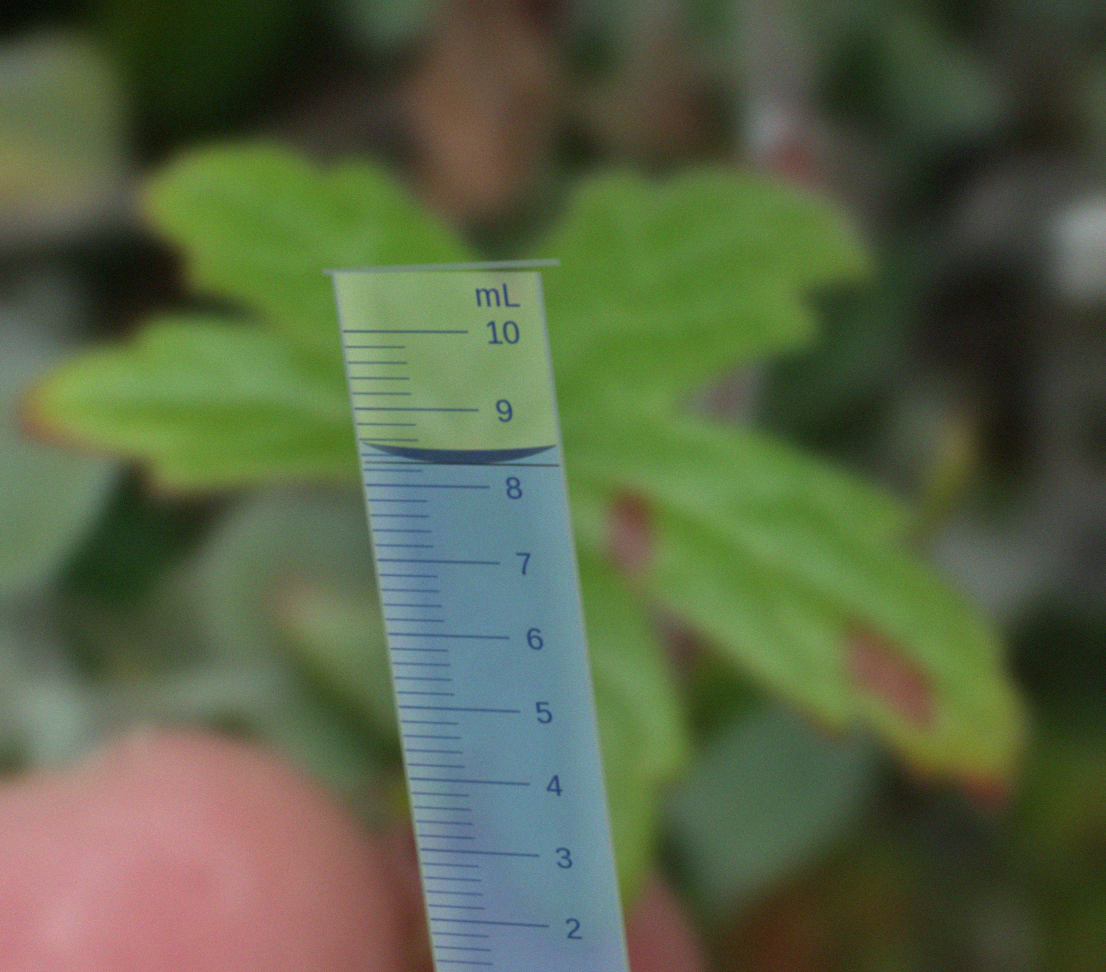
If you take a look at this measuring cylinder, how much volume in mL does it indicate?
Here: 8.3 mL
